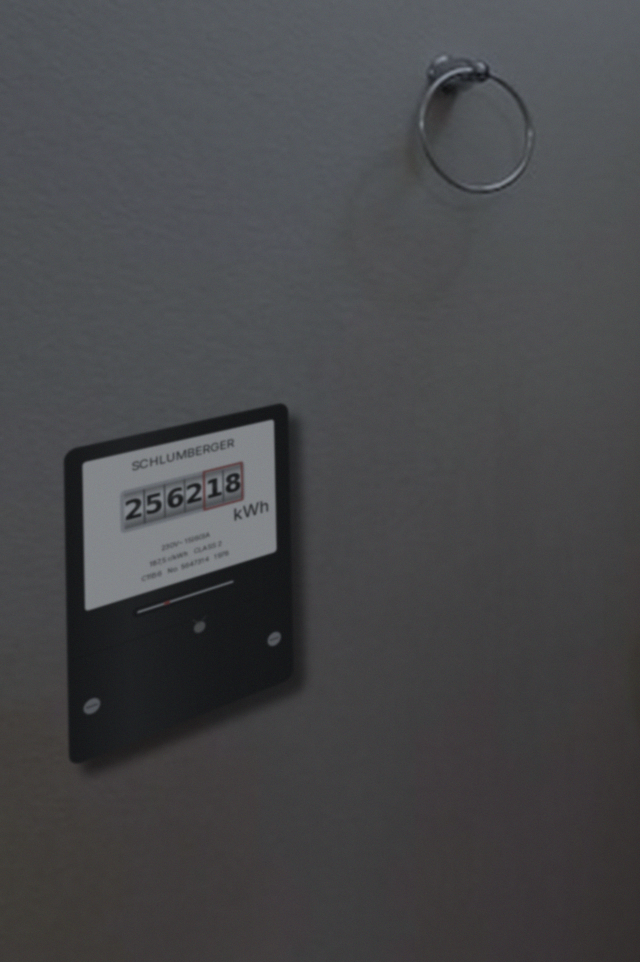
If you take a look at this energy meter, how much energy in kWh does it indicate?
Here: 2562.18 kWh
